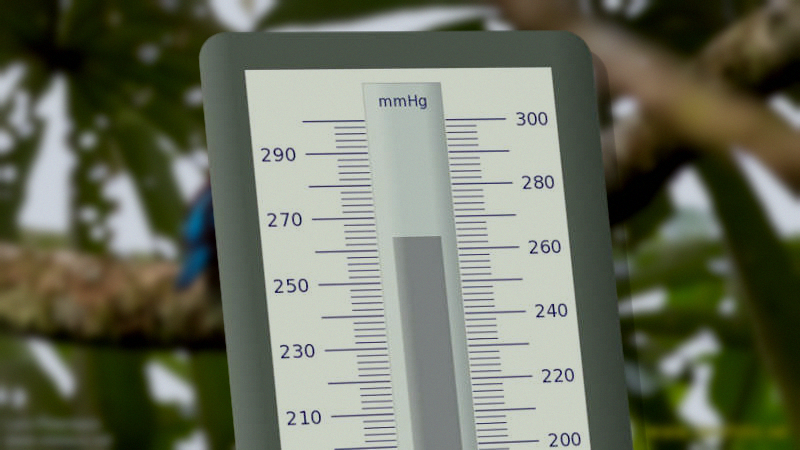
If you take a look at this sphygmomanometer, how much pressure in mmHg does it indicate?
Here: 264 mmHg
